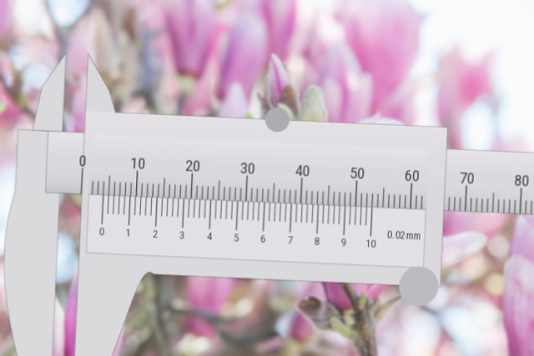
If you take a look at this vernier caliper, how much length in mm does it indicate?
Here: 4.0 mm
